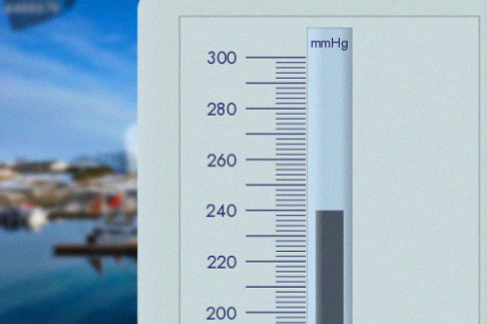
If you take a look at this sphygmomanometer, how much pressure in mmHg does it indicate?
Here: 240 mmHg
